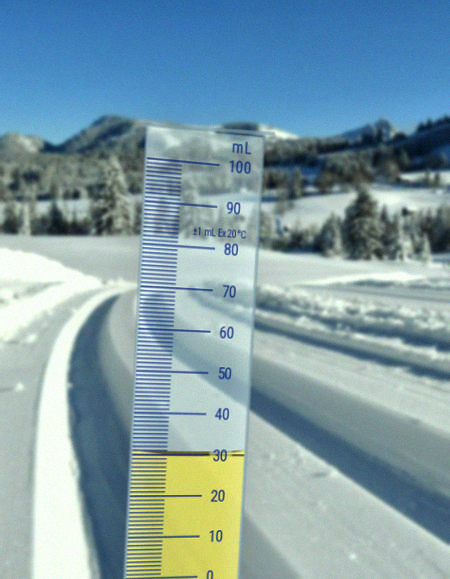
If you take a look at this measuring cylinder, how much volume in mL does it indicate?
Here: 30 mL
